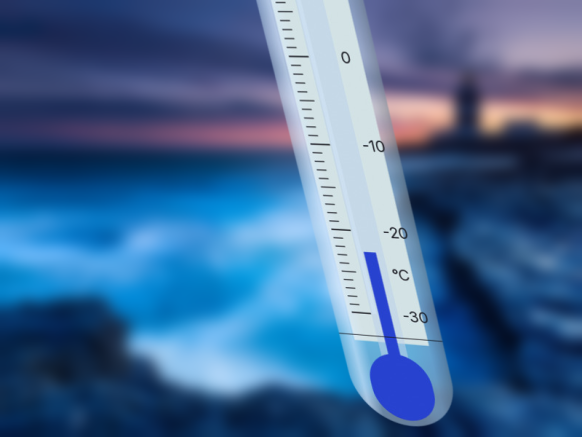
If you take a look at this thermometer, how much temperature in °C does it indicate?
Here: -22.5 °C
